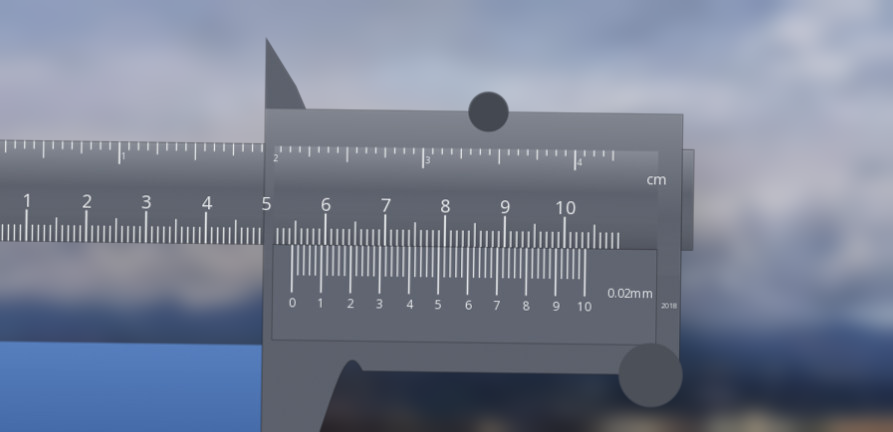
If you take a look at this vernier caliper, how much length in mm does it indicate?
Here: 54.5 mm
